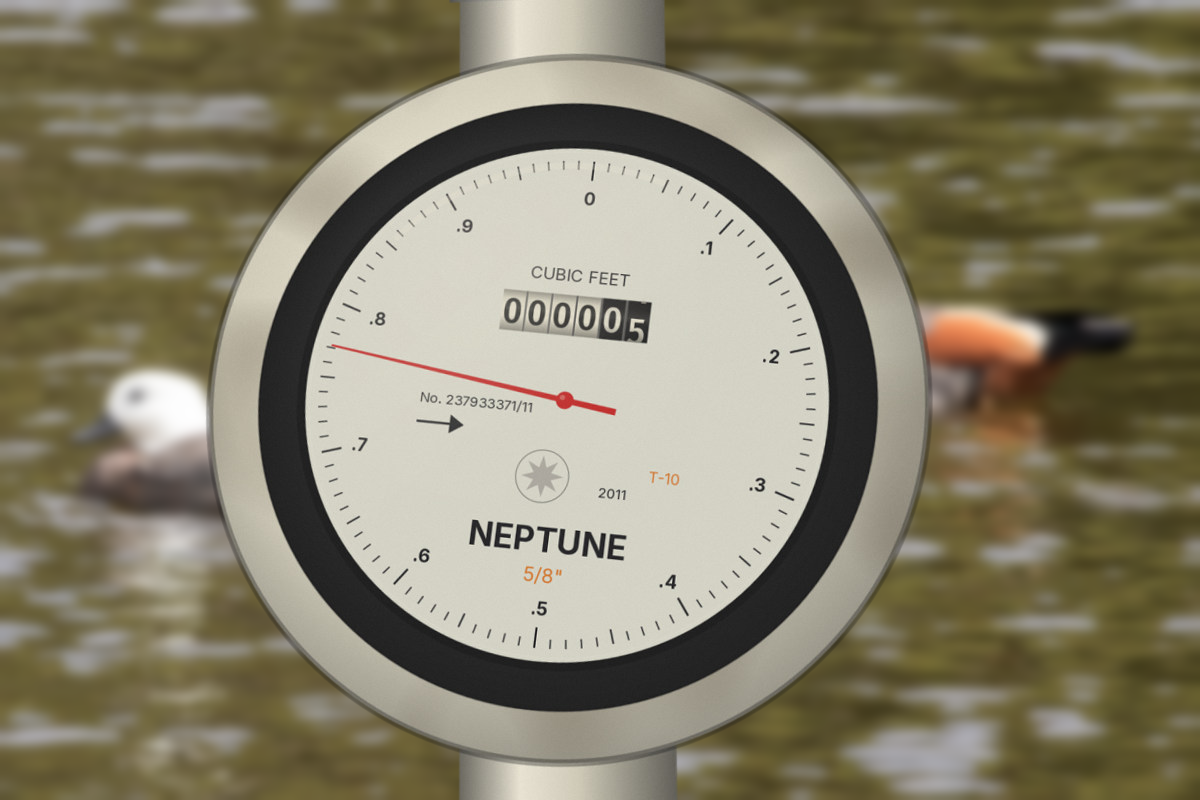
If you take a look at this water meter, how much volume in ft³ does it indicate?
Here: 4.77 ft³
